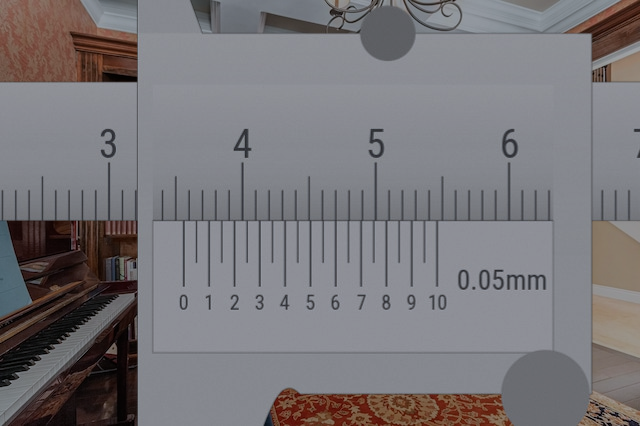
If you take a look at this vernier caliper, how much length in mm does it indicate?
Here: 35.6 mm
